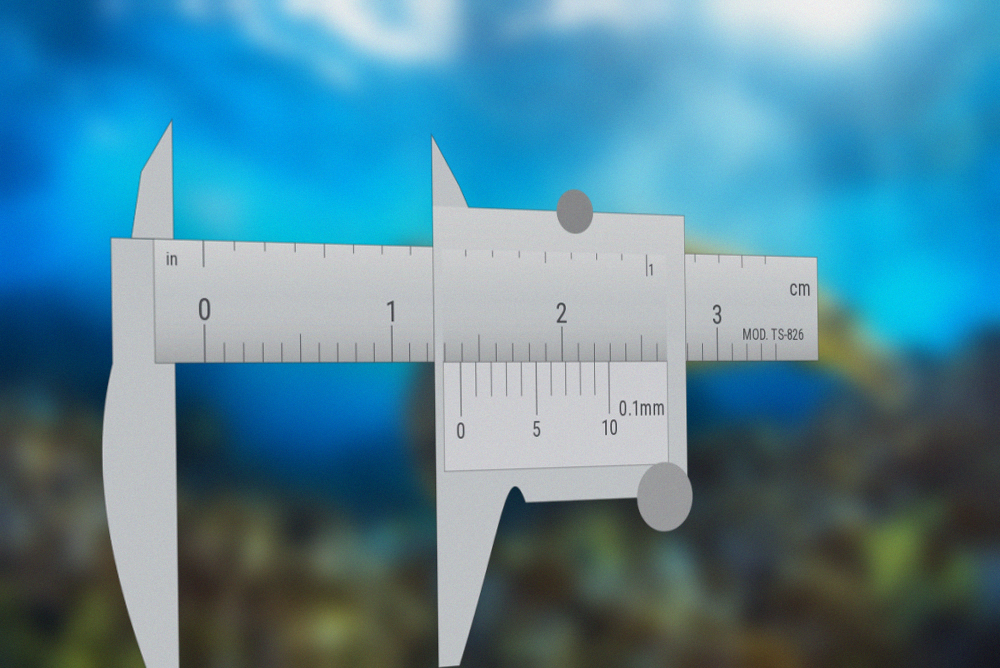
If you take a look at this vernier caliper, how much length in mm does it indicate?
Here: 13.9 mm
